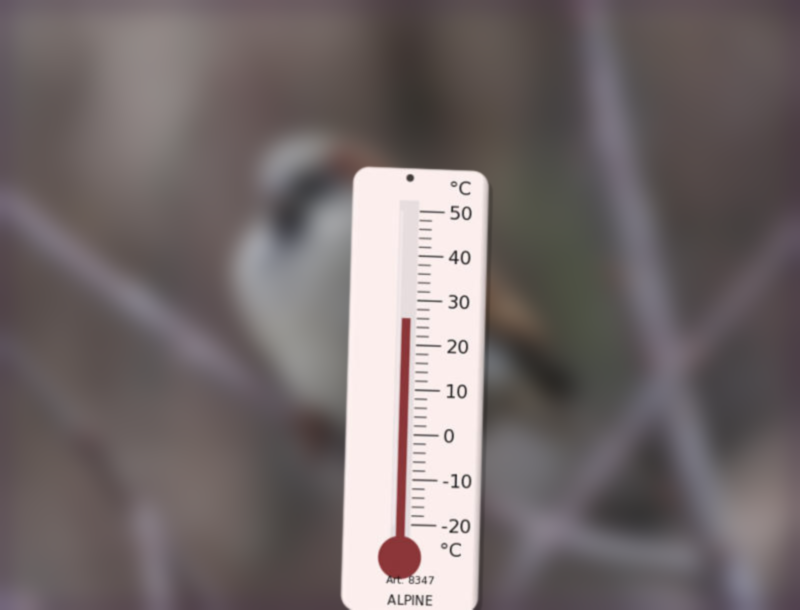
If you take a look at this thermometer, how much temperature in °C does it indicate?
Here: 26 °C
